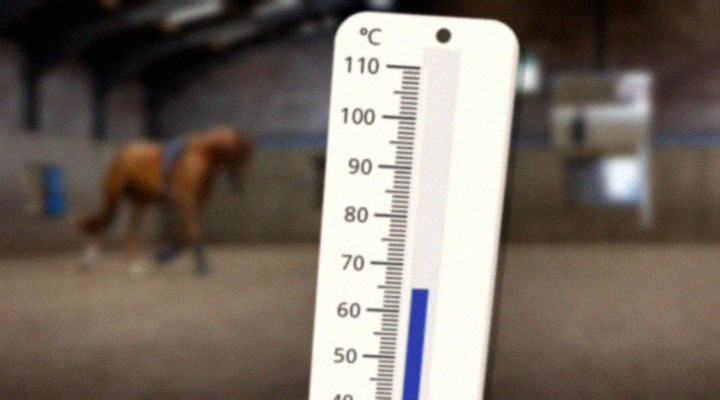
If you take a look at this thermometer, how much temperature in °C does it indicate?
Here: 65 °C
